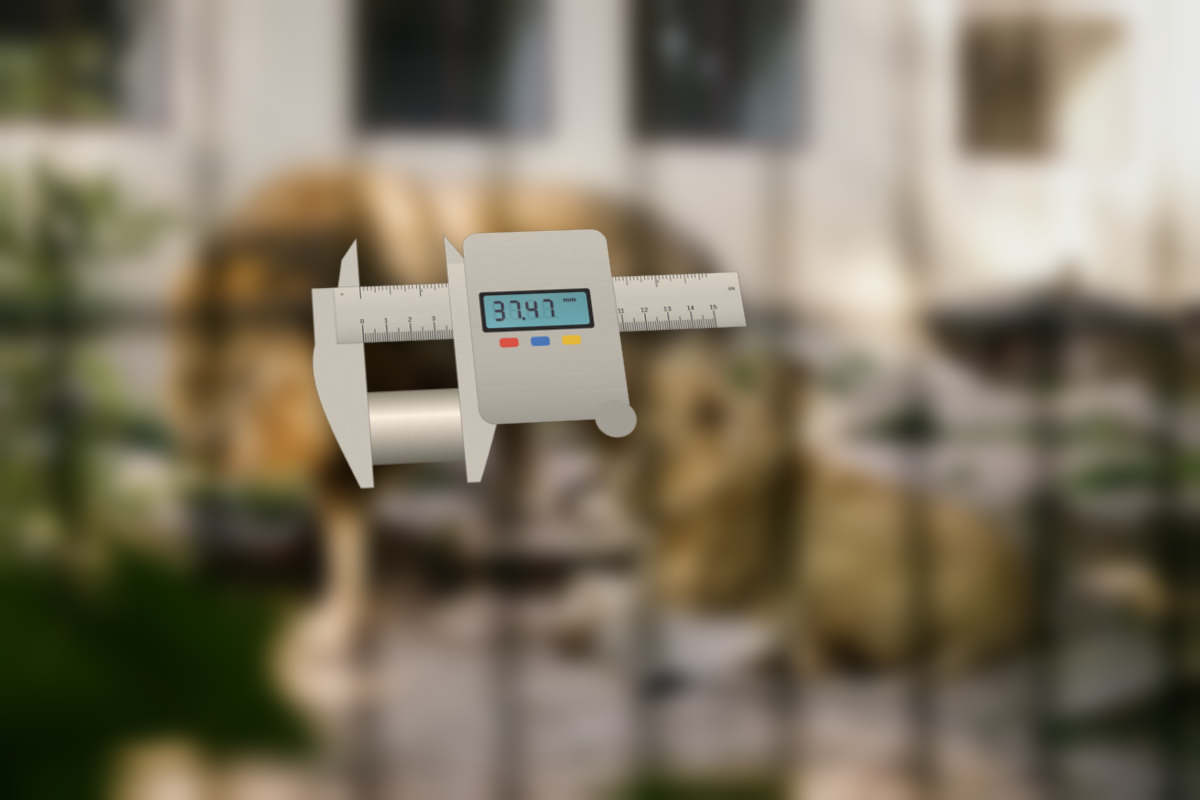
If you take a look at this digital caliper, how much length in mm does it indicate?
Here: 37.47 mm
